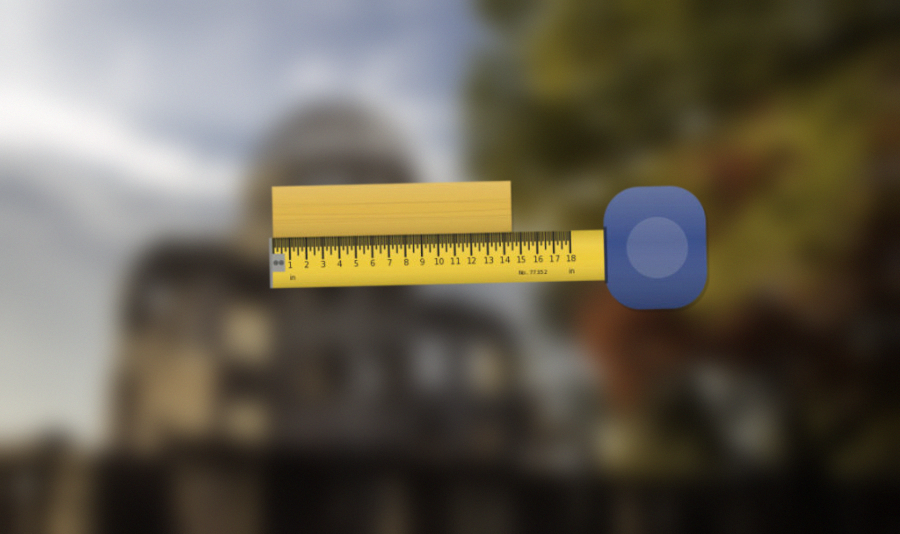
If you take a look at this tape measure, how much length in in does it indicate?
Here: 14.5 in
